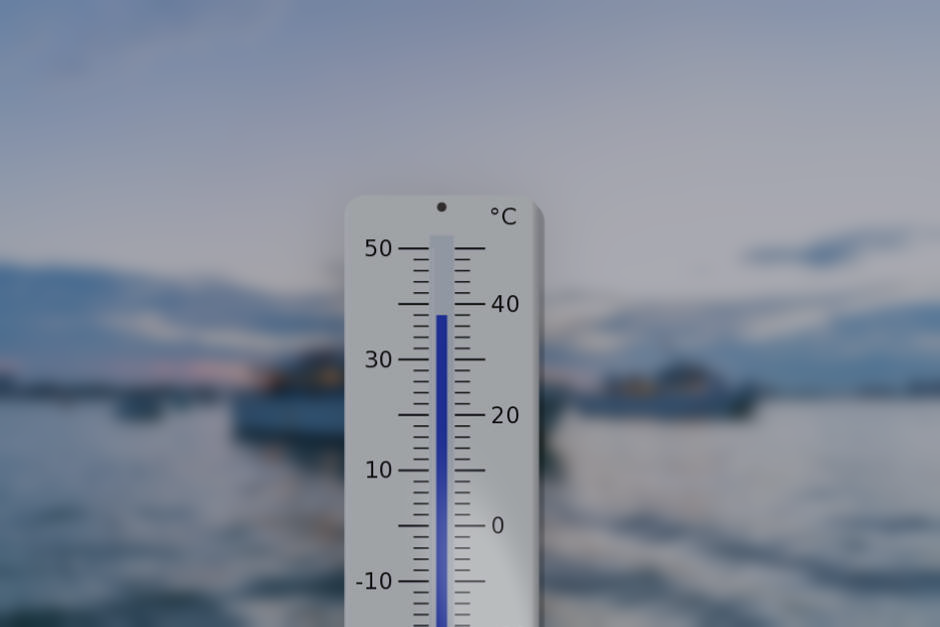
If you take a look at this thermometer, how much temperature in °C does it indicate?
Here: 38 °C
